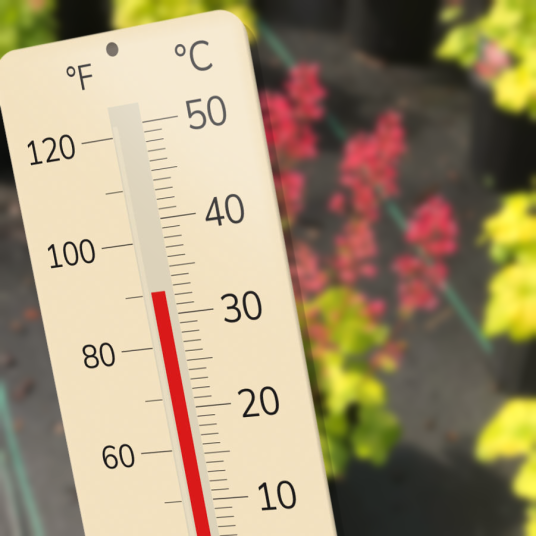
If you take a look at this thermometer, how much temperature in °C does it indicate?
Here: 32.5 °C
